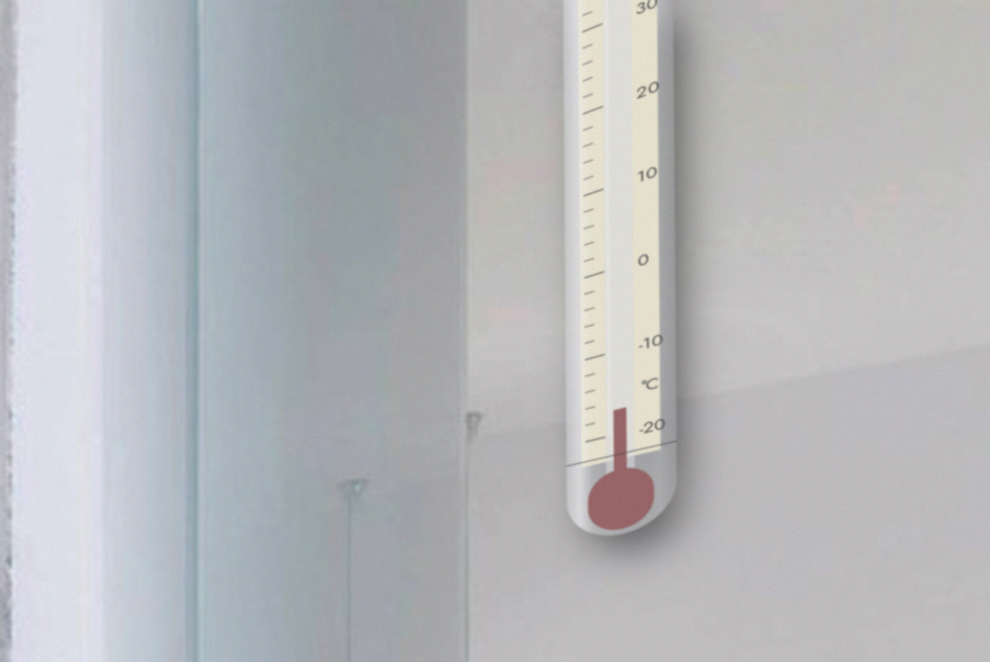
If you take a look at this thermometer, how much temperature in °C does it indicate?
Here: -17 °C
